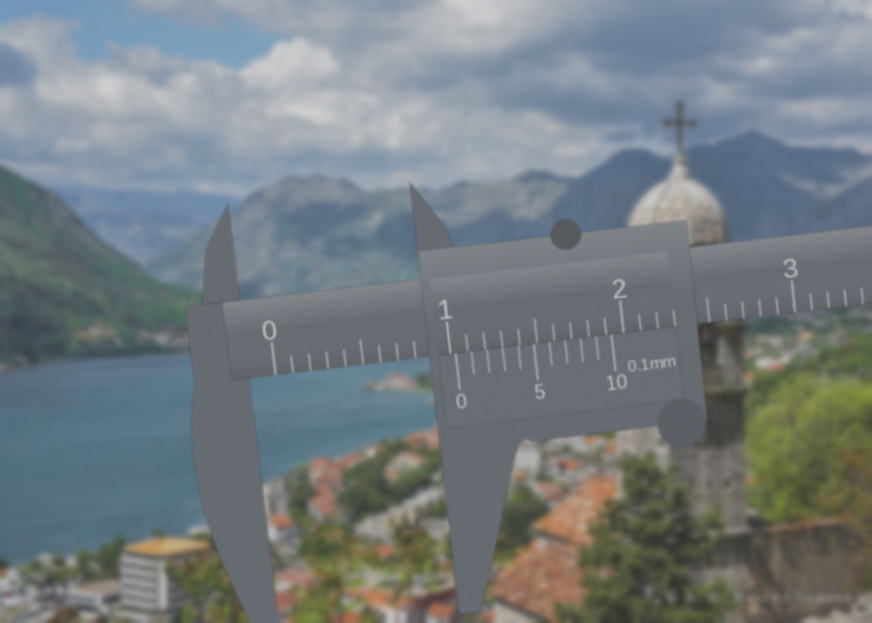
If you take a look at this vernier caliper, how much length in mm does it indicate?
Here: 10.3 mm
